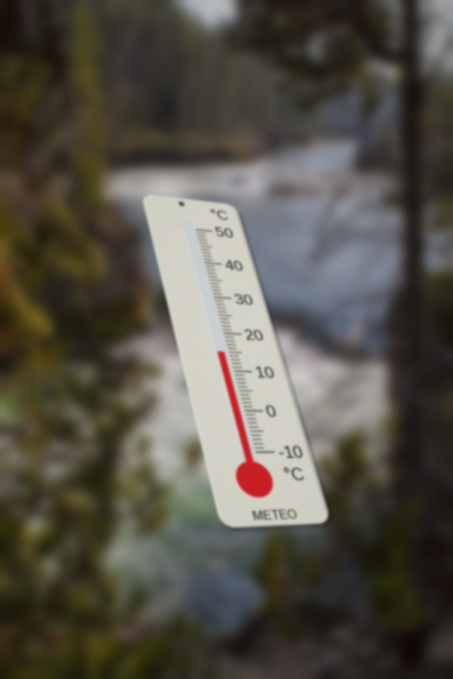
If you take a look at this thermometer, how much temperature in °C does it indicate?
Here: 15 °C
